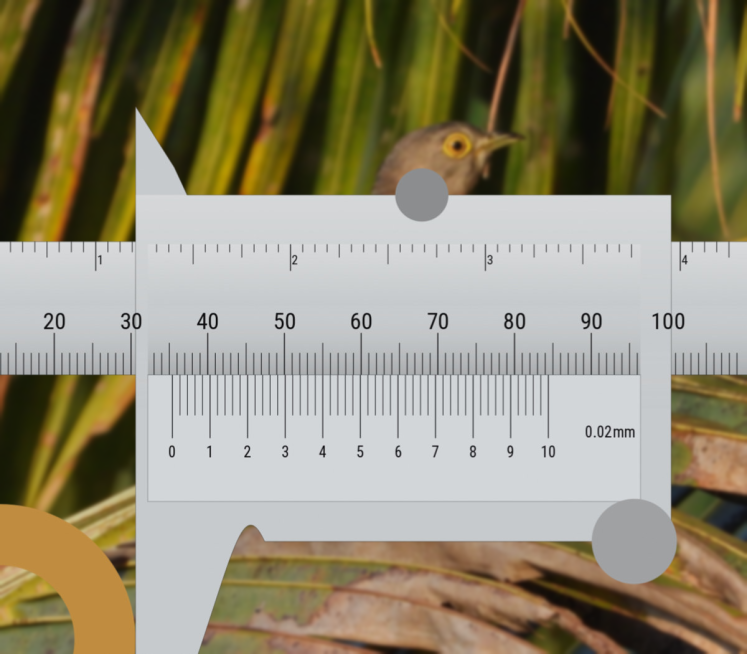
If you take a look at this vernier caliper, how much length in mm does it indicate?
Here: 35.4 mm
